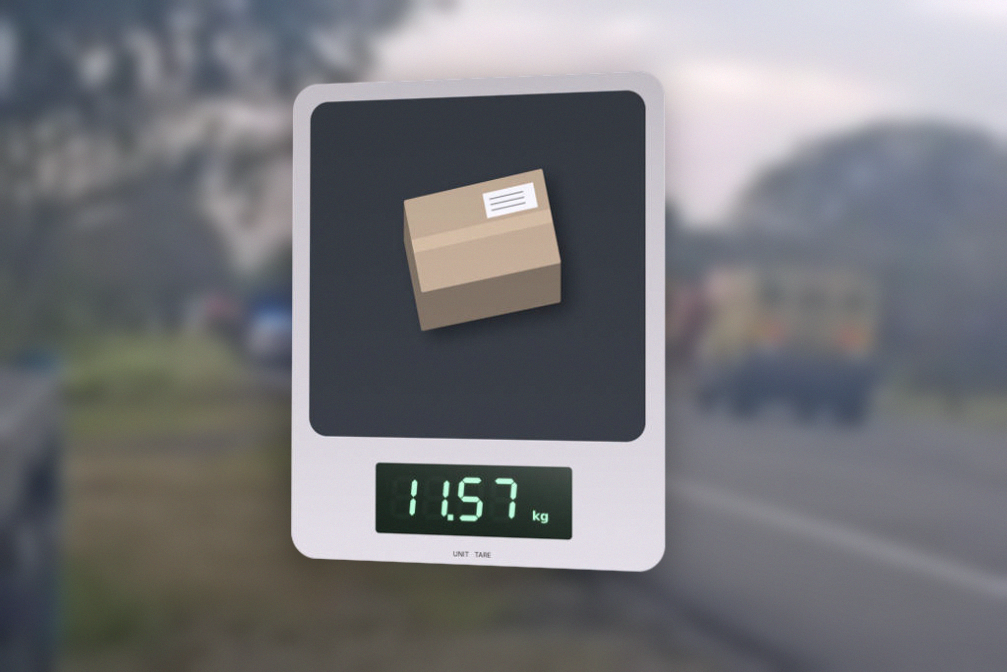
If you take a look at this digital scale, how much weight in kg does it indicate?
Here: 11.57 kg
